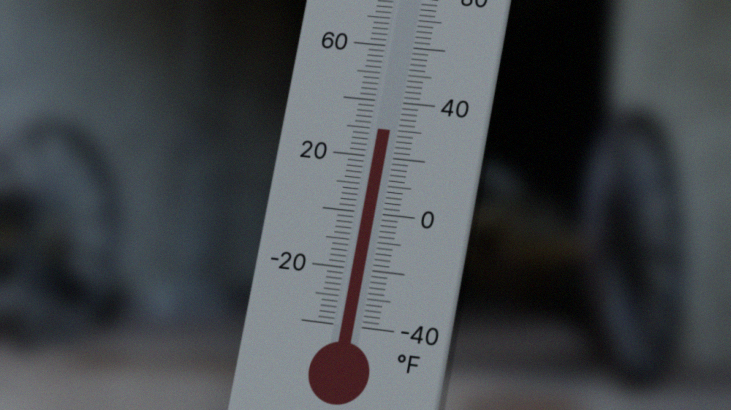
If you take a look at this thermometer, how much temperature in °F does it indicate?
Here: 30 °F
